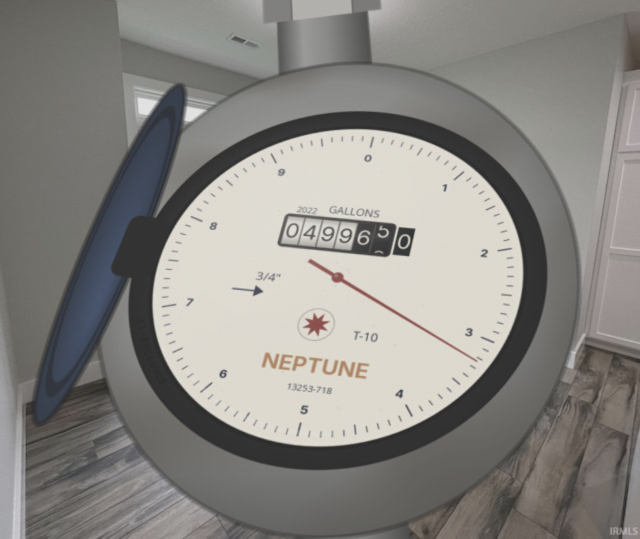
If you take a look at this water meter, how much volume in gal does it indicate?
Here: 499653.2 gal
